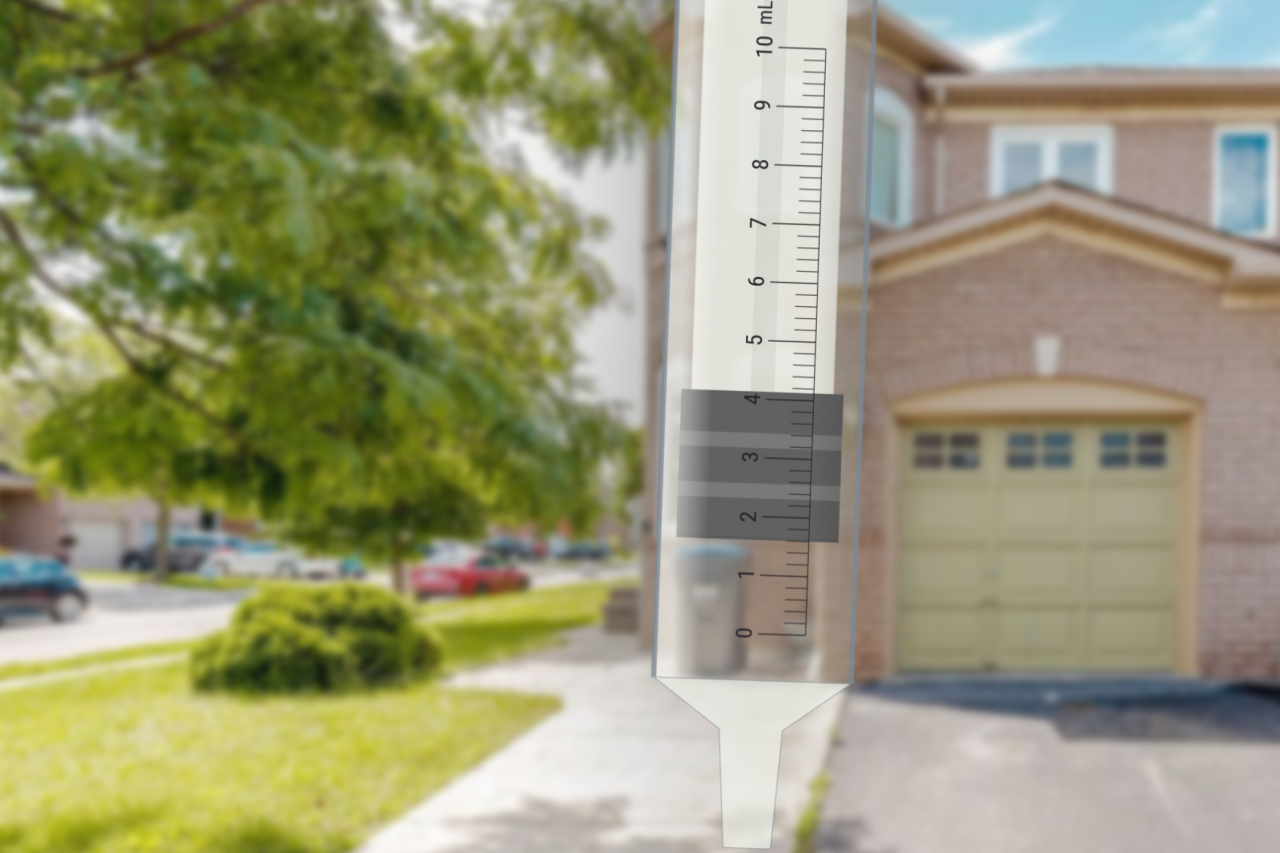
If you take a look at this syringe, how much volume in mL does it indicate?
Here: 1.6 mL
